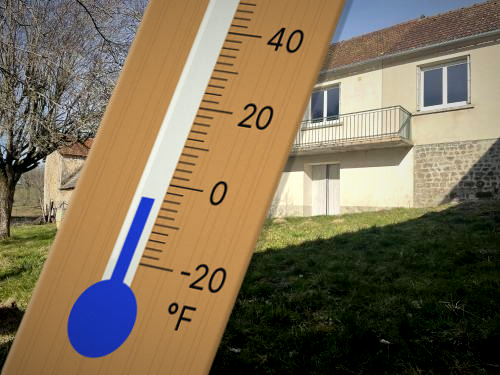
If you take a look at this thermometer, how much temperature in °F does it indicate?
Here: -4 °F
